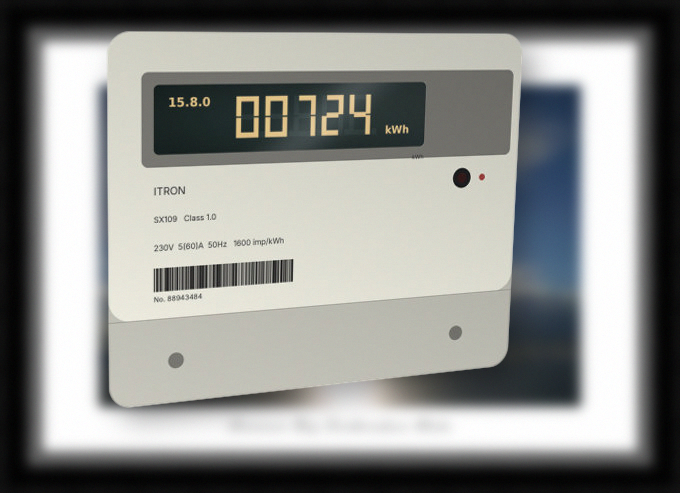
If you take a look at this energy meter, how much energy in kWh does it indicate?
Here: 724 kWh
